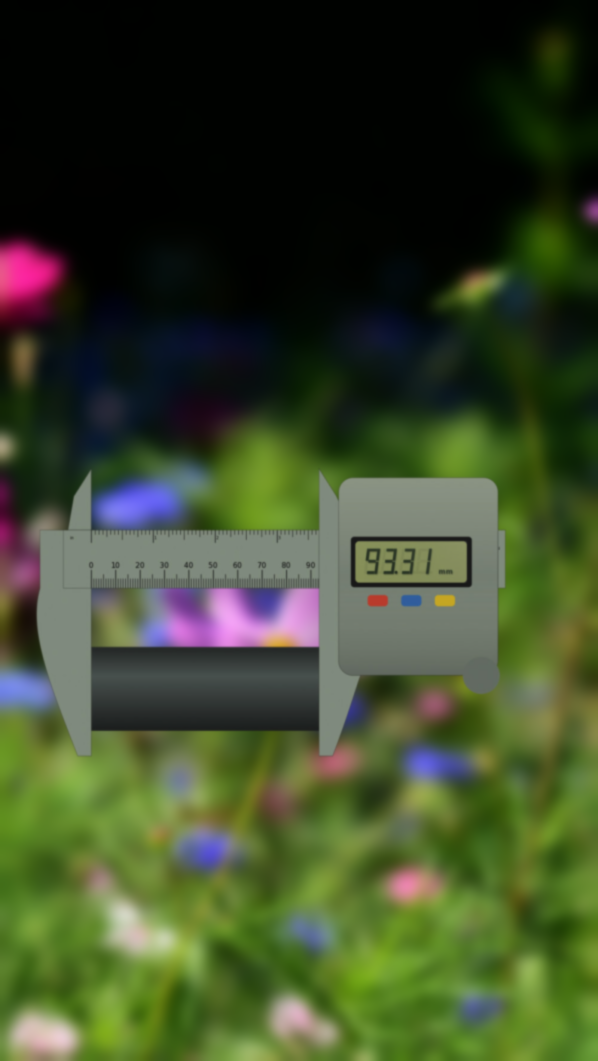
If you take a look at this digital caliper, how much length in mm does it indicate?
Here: 93.31 mm
